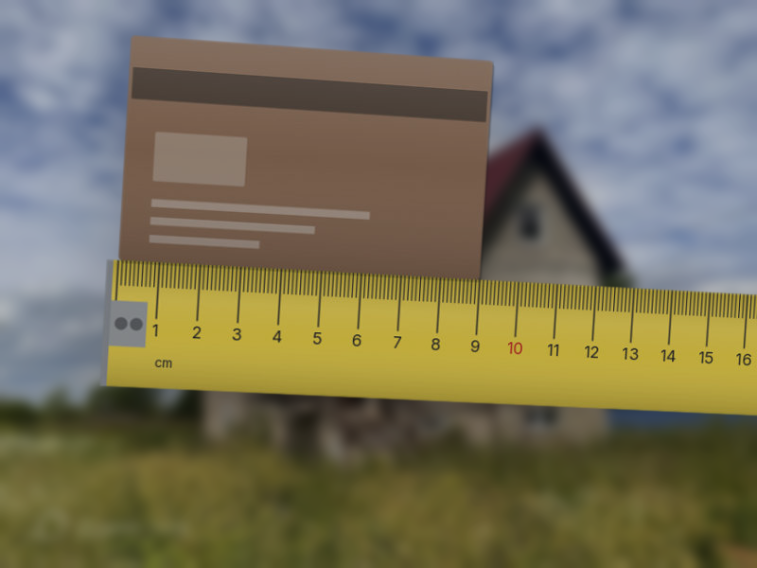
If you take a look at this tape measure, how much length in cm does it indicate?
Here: 9 cm
